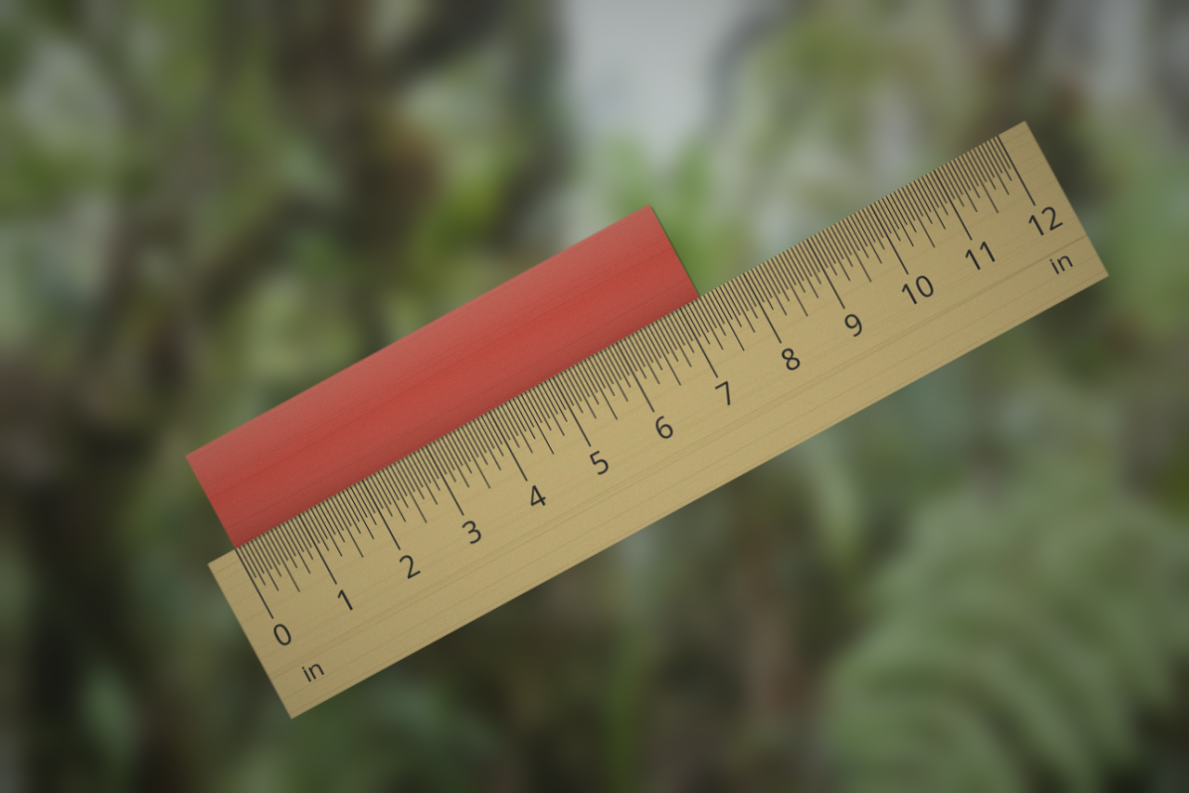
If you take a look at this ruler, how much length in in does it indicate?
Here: 7.3125 in
